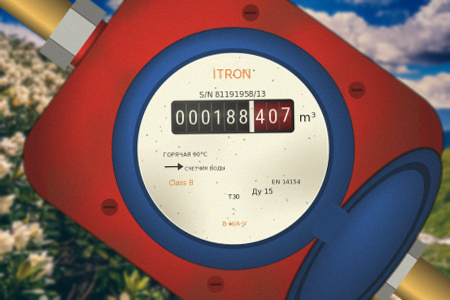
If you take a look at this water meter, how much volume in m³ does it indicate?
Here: 188.407 m³
